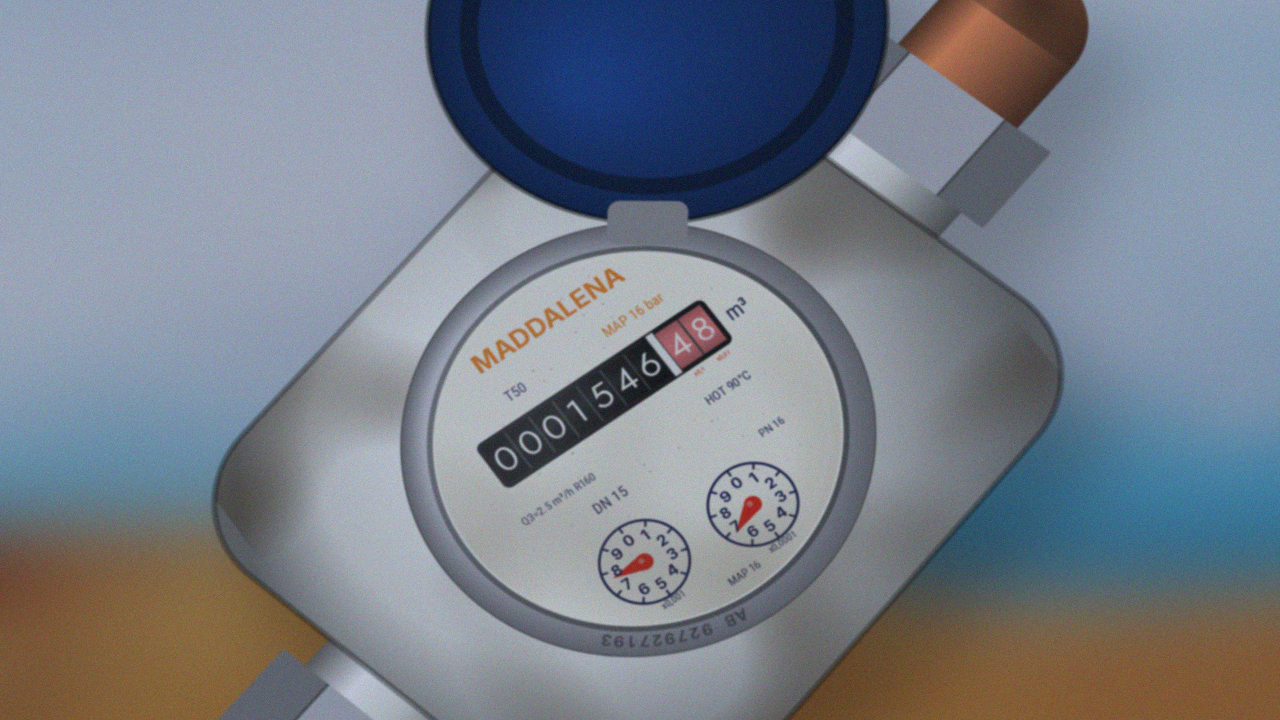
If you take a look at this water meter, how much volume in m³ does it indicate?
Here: 1546.4876 m³
